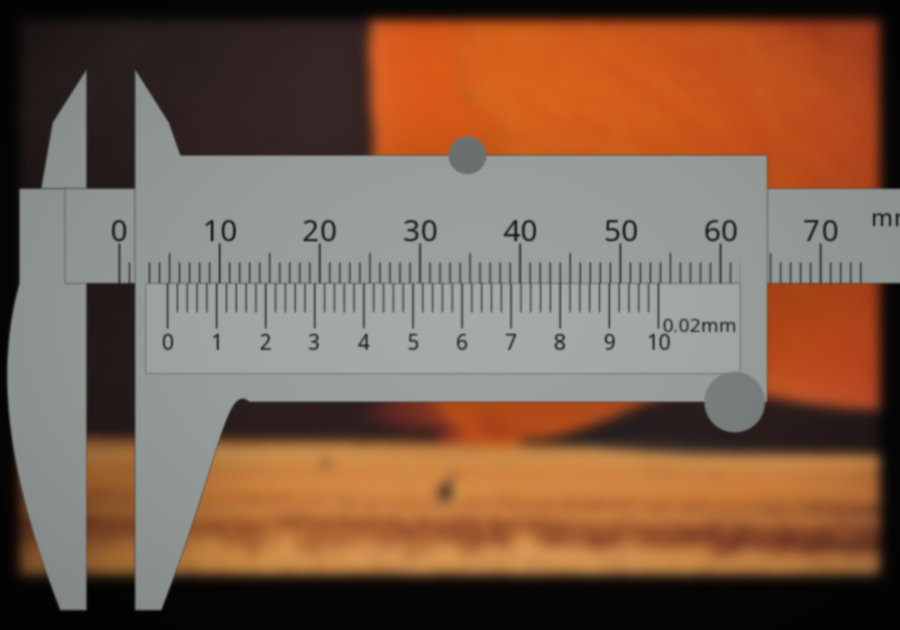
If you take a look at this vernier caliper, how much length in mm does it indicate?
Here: 4.8 mm
